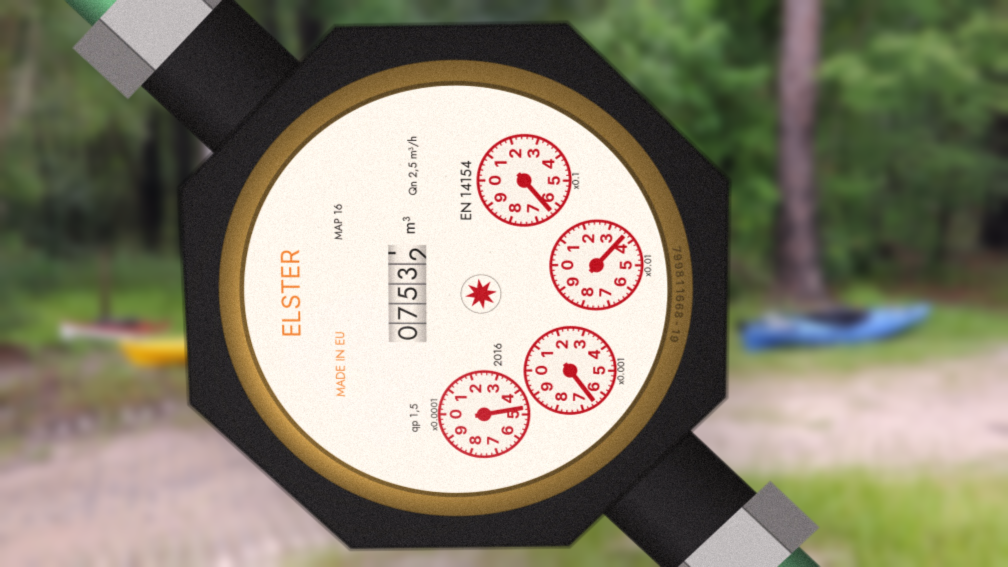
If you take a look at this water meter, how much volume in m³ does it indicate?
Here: 7531.6364 m³
